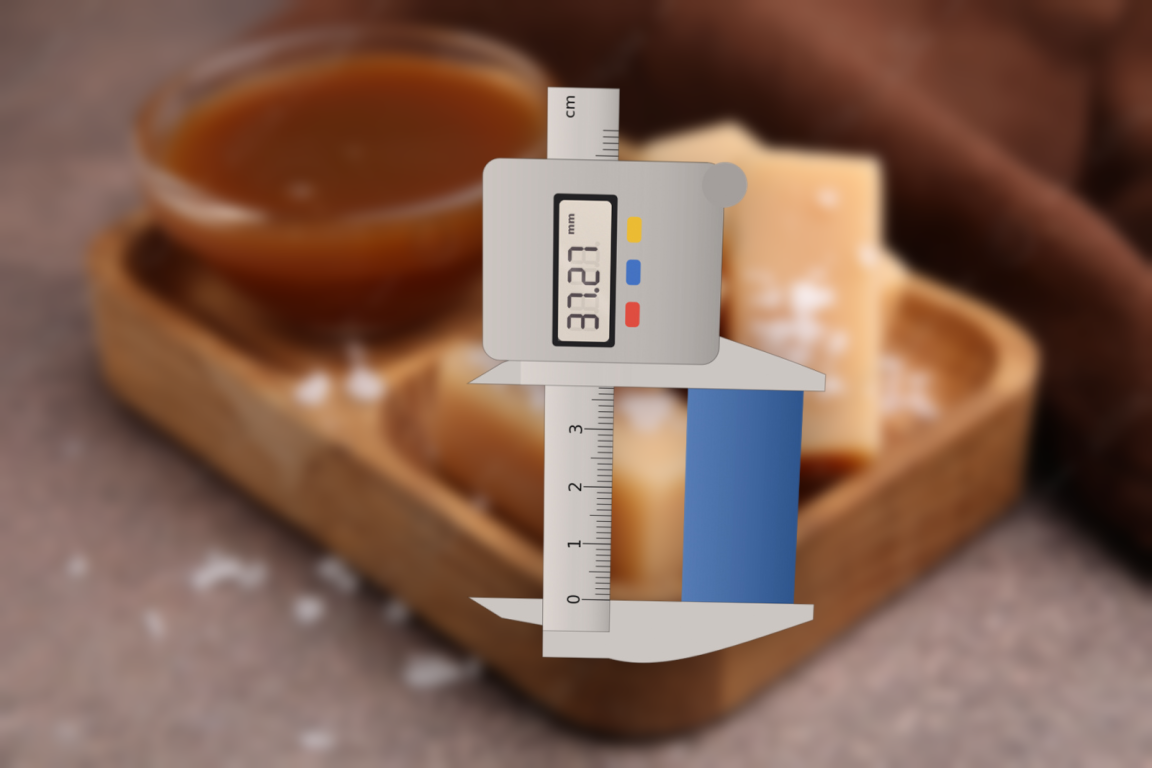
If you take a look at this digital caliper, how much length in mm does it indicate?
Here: 37.27 mm
